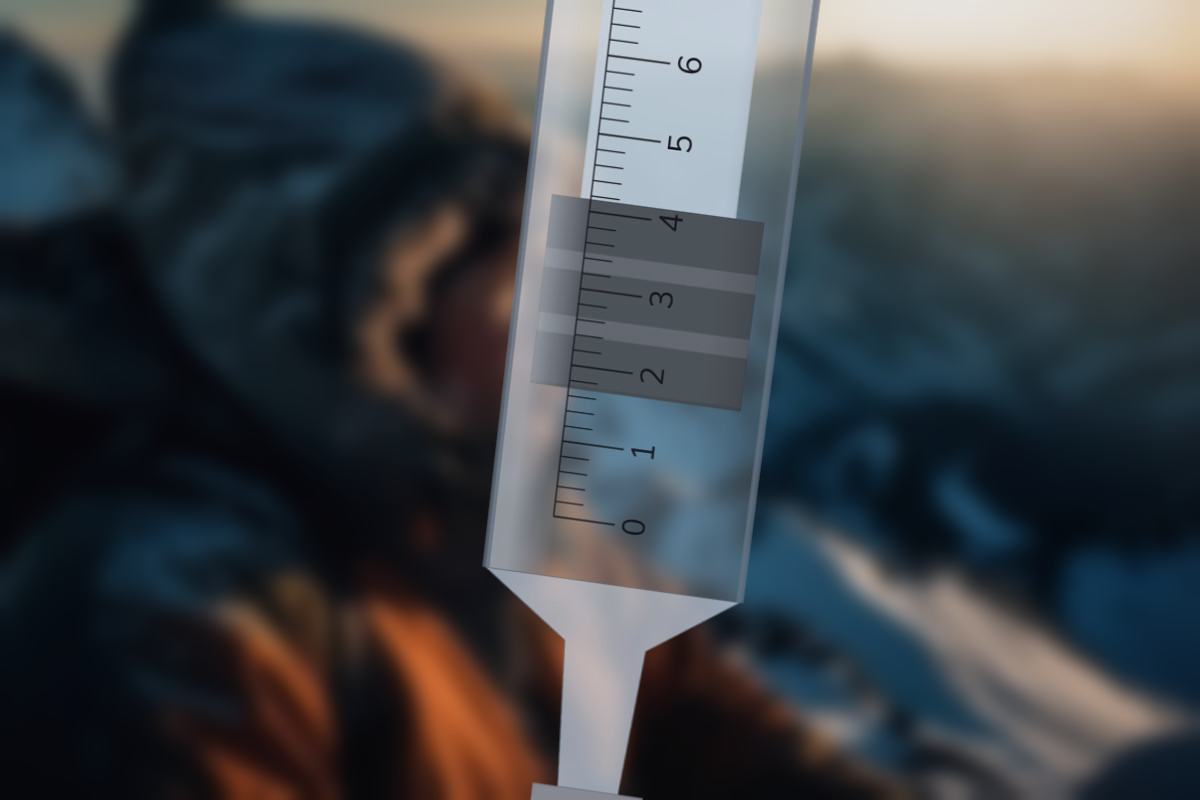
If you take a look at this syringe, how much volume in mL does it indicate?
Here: 1.7 mL
